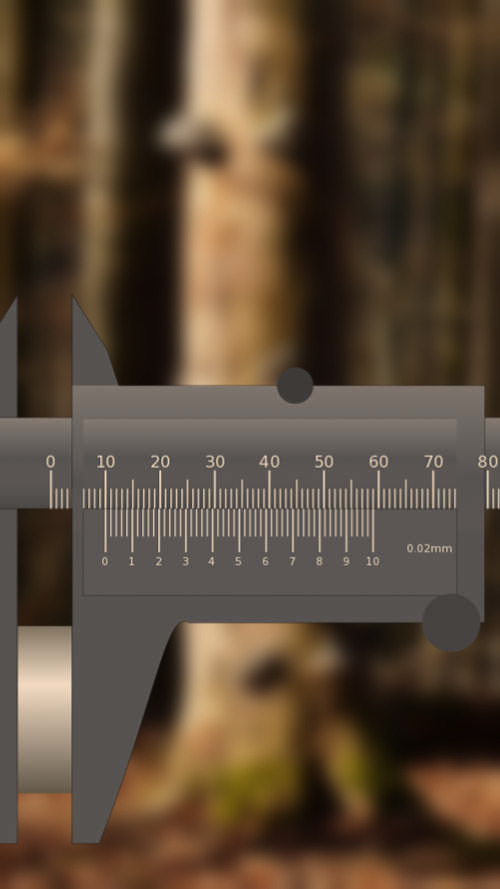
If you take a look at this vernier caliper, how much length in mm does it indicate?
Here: 10.0 mm
